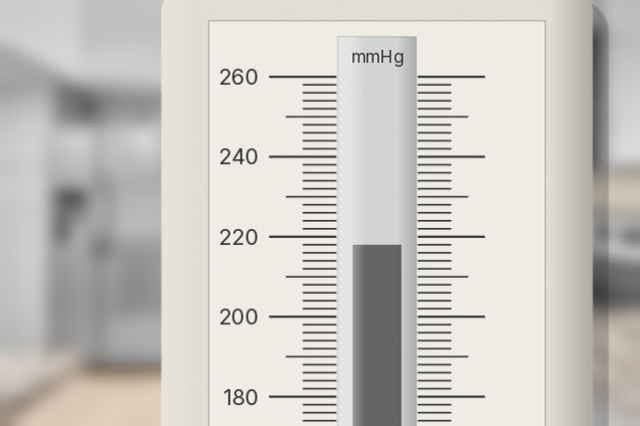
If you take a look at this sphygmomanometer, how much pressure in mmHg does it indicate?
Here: 218 mmHg
